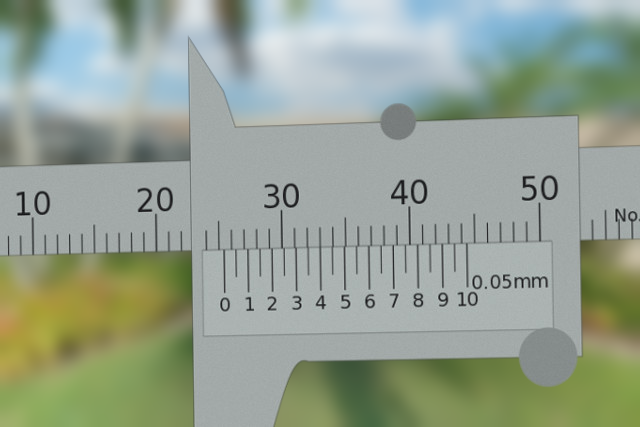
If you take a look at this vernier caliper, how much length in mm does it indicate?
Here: 25.4 mm
